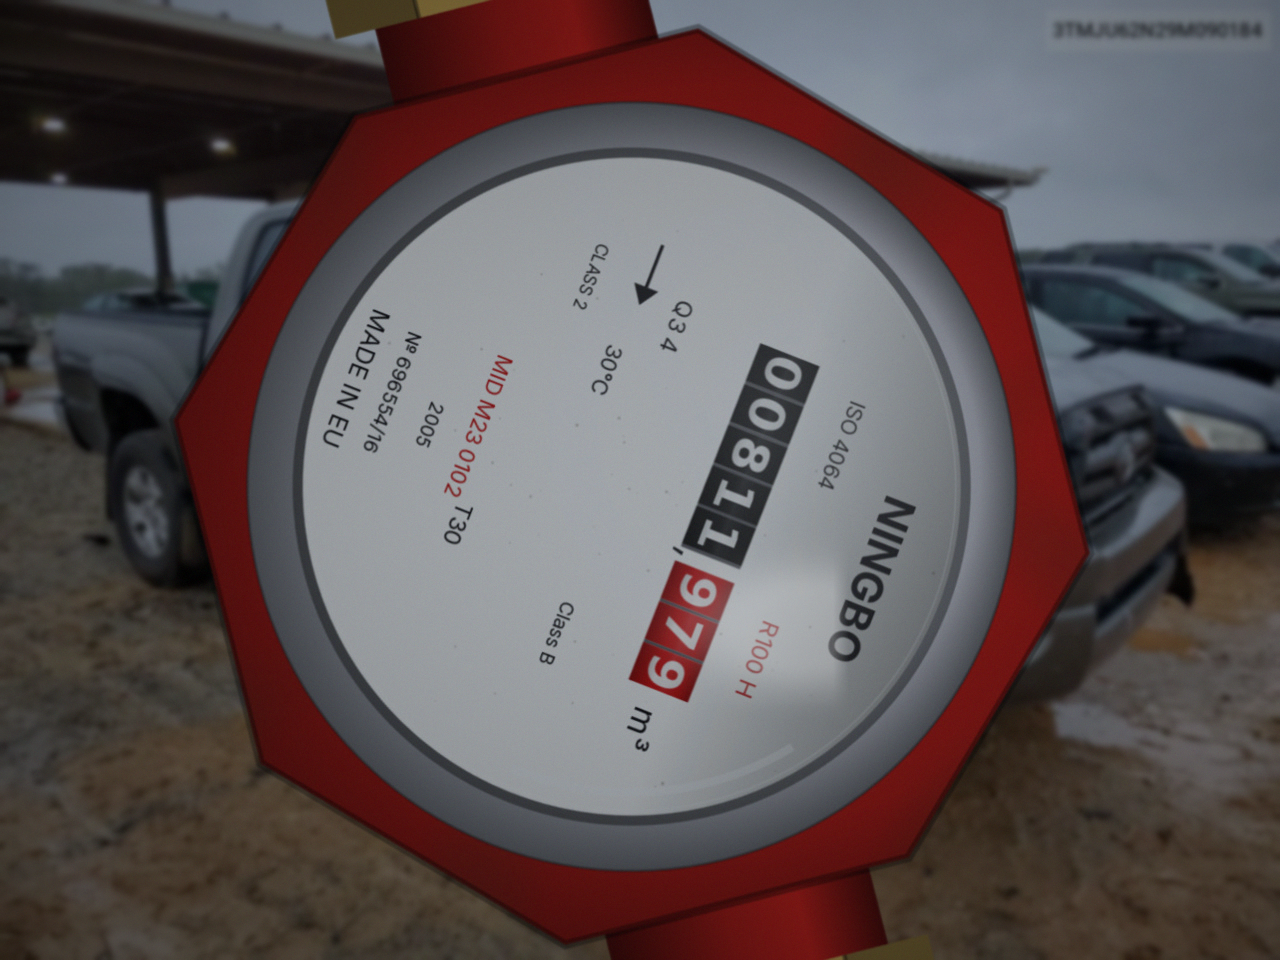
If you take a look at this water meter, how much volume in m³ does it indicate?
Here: 811.979 m³
